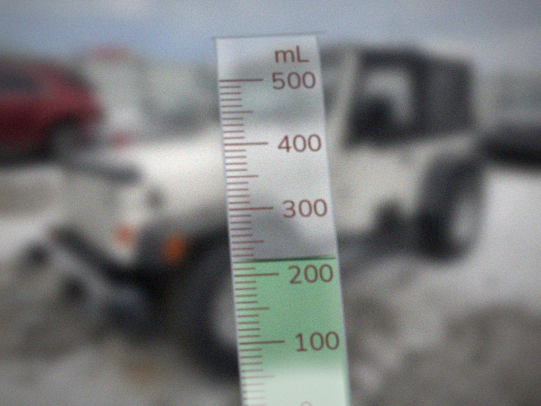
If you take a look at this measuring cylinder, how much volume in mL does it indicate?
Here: 220 mL
